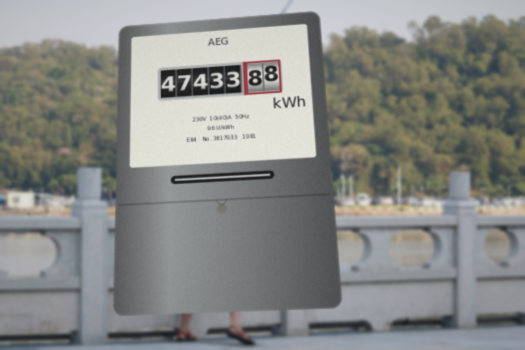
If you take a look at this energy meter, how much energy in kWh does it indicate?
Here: 47433.88 kWh
